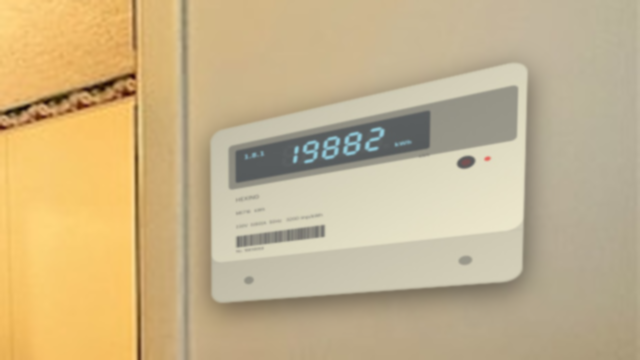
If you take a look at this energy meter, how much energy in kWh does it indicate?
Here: 19882 kWh
